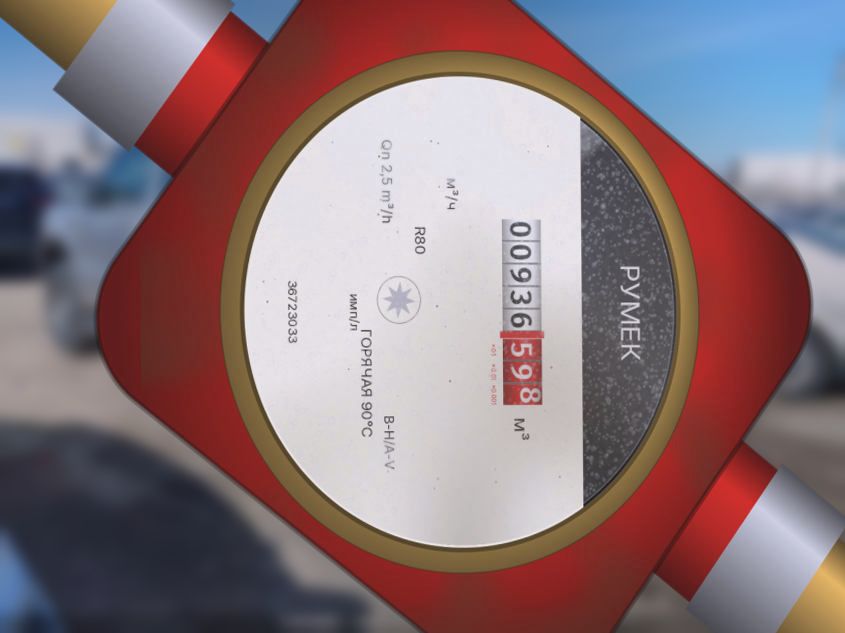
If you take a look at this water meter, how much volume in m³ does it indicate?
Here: 936.598 m³
